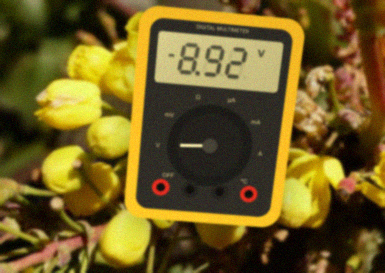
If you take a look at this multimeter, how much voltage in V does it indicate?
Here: -8.92 V
